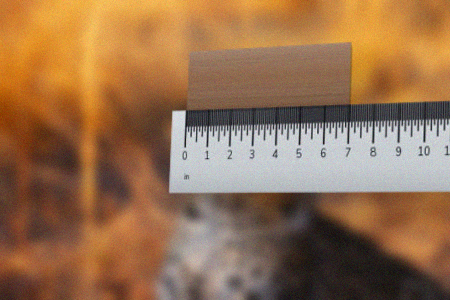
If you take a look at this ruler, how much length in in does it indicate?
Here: 7 in
